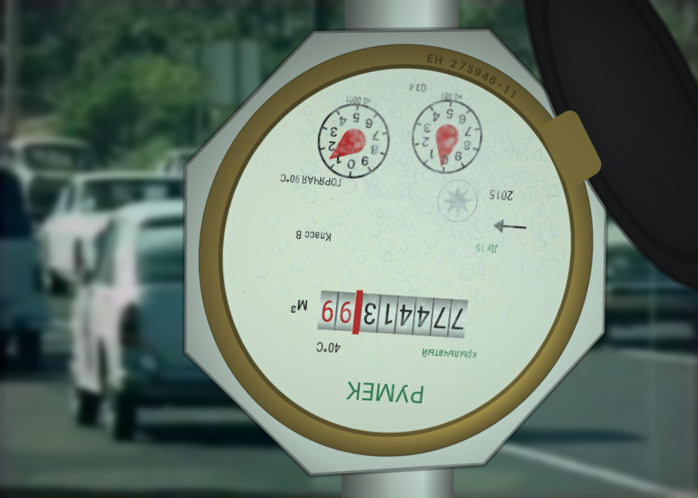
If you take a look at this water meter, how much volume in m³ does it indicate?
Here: 774413.9901 m³
